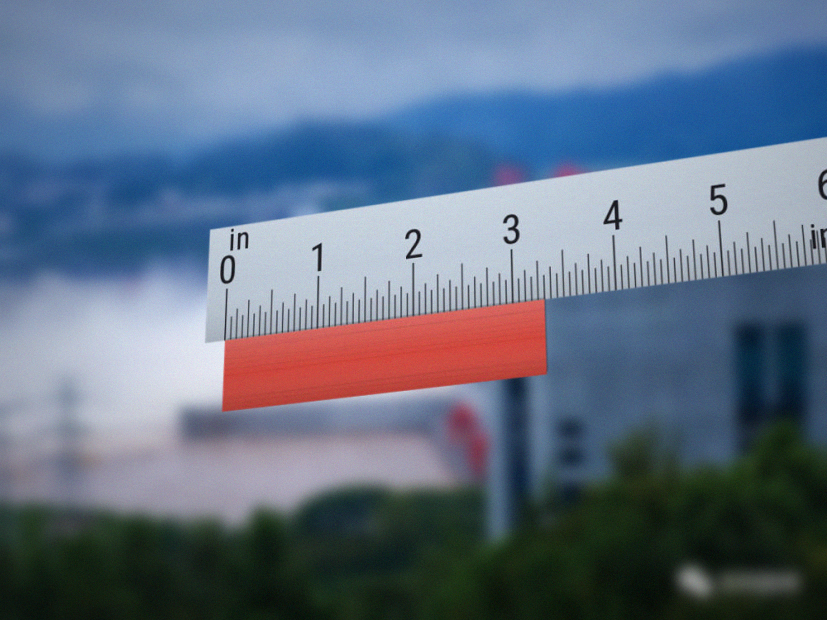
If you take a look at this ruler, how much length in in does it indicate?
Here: 3.3125 in
